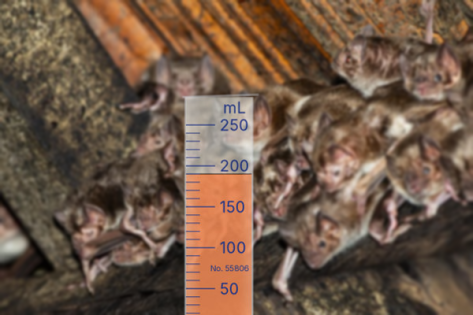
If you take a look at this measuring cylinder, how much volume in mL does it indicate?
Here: 190 mL
